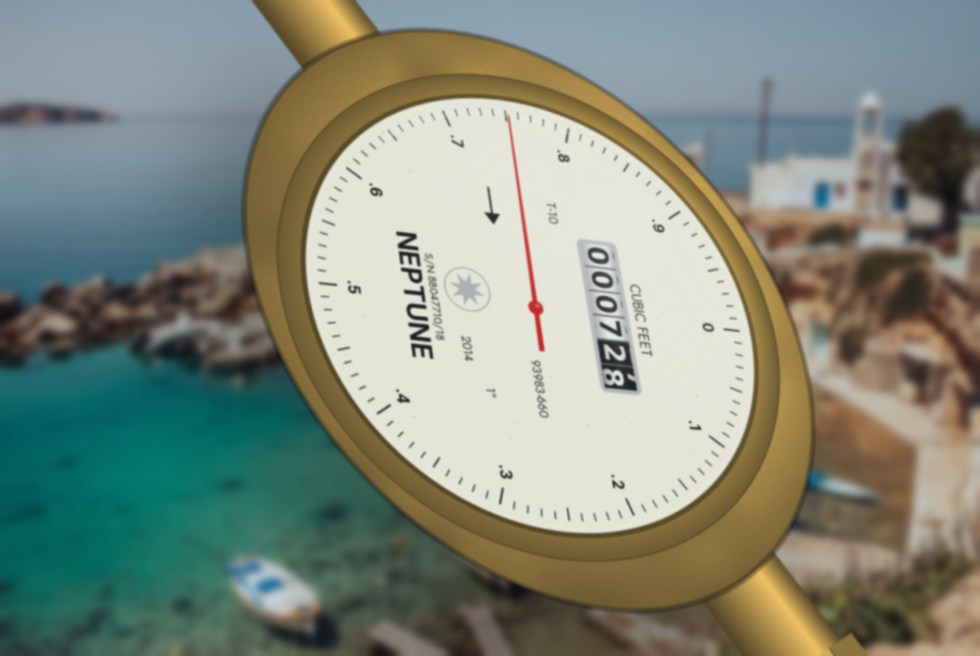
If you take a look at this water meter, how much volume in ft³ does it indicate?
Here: 727.75 ft³
